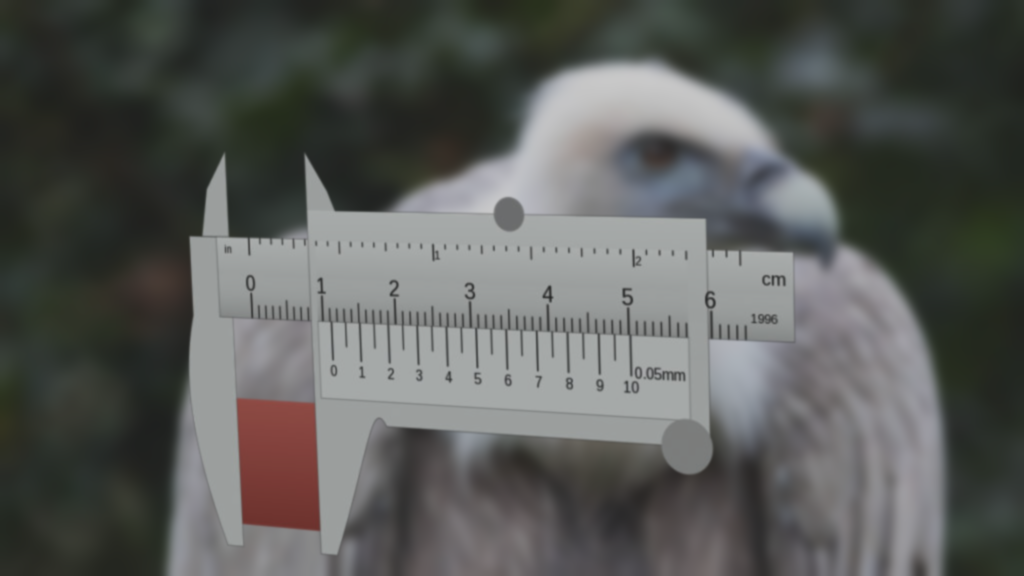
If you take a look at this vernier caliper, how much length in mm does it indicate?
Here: 11.2 mm
